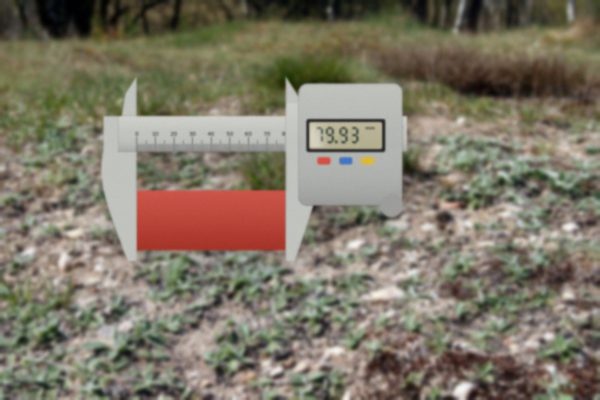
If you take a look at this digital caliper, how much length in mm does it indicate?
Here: 79.93 mm
